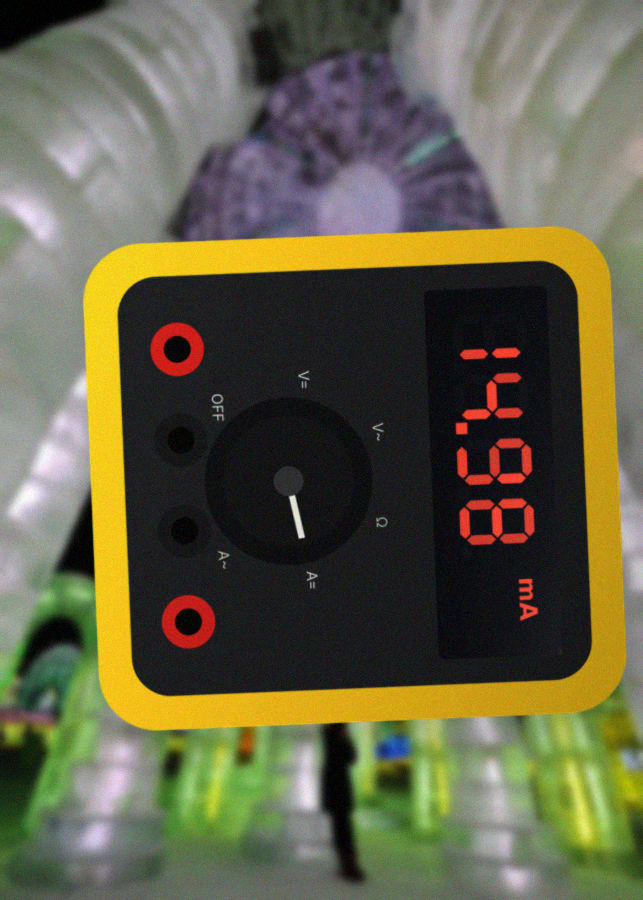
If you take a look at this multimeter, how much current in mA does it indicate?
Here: 14.98 mA
